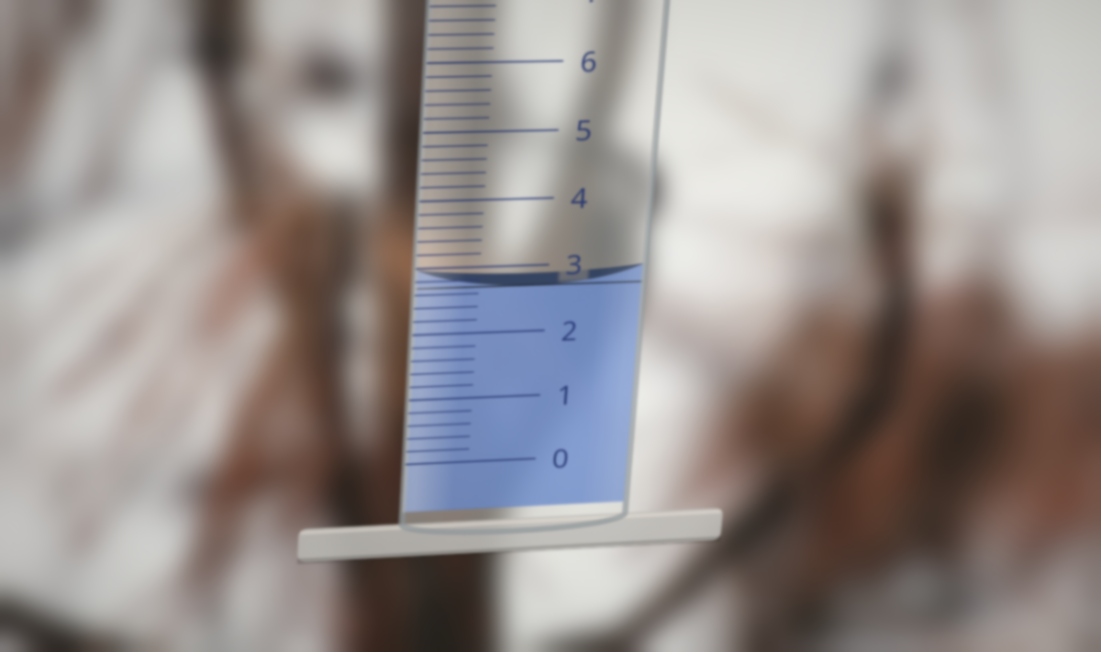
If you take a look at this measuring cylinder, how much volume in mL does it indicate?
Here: 2.7 mL
